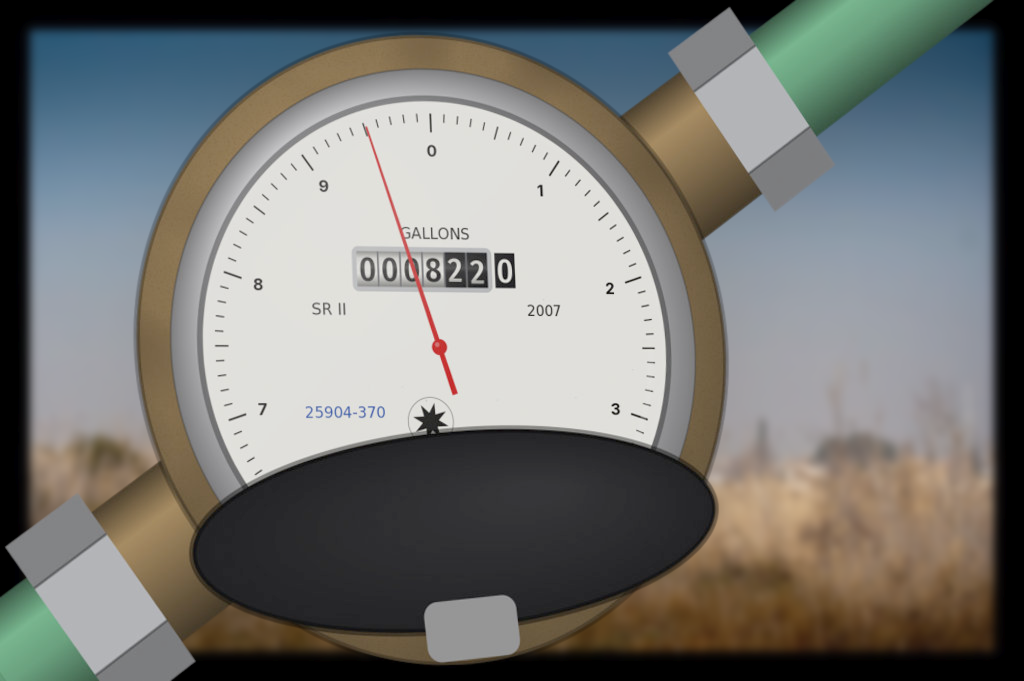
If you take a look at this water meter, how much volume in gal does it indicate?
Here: 8219.5 gal
